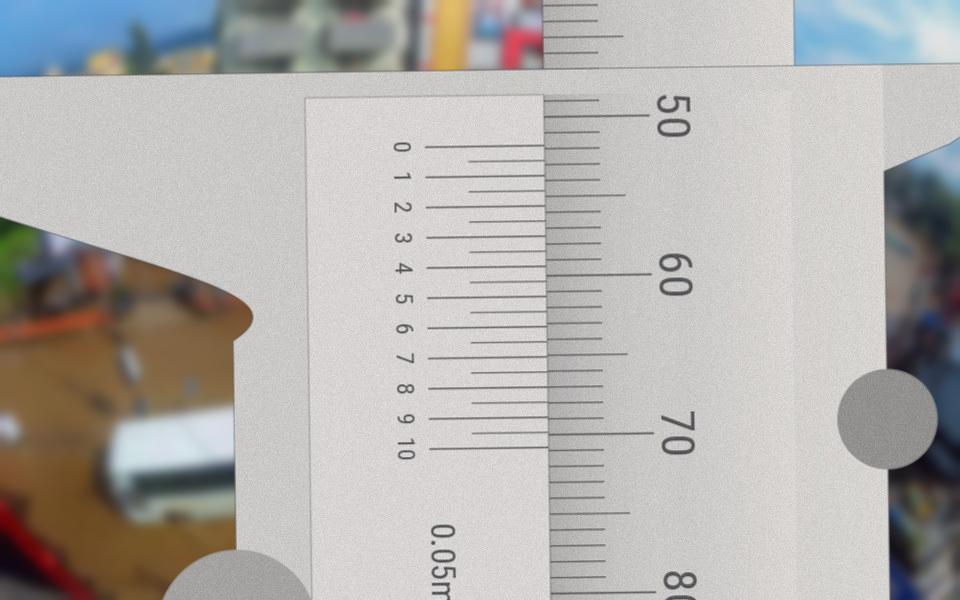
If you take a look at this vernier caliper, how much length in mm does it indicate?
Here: 51.8 mm
